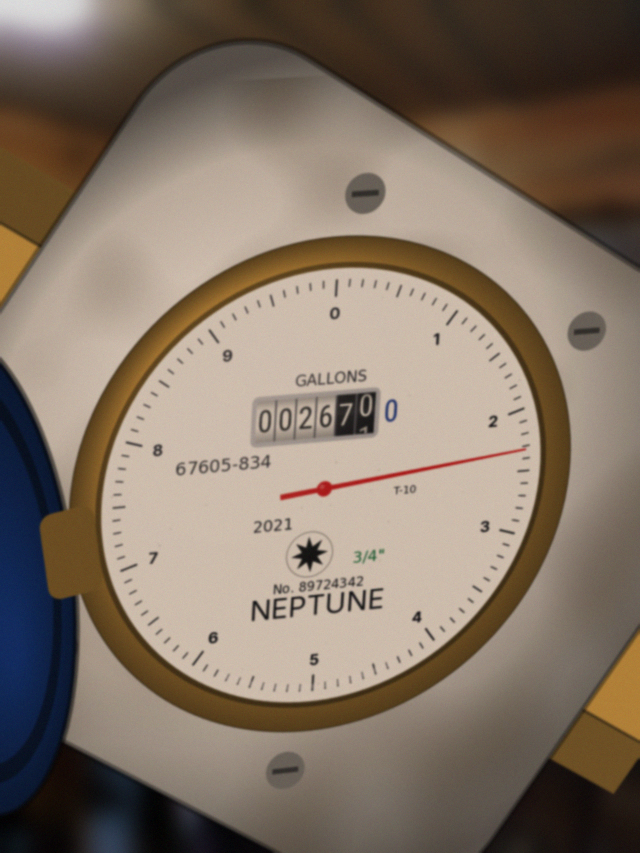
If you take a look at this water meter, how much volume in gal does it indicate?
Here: 26702.3 gal
